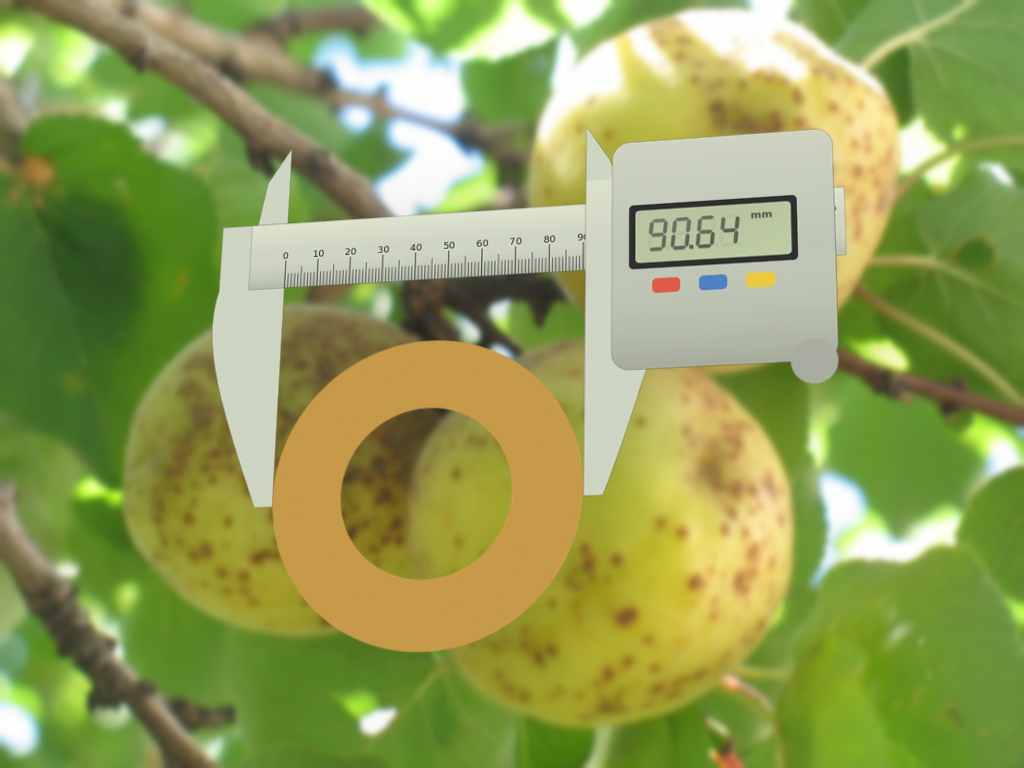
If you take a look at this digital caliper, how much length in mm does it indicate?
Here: 90.64 mm
